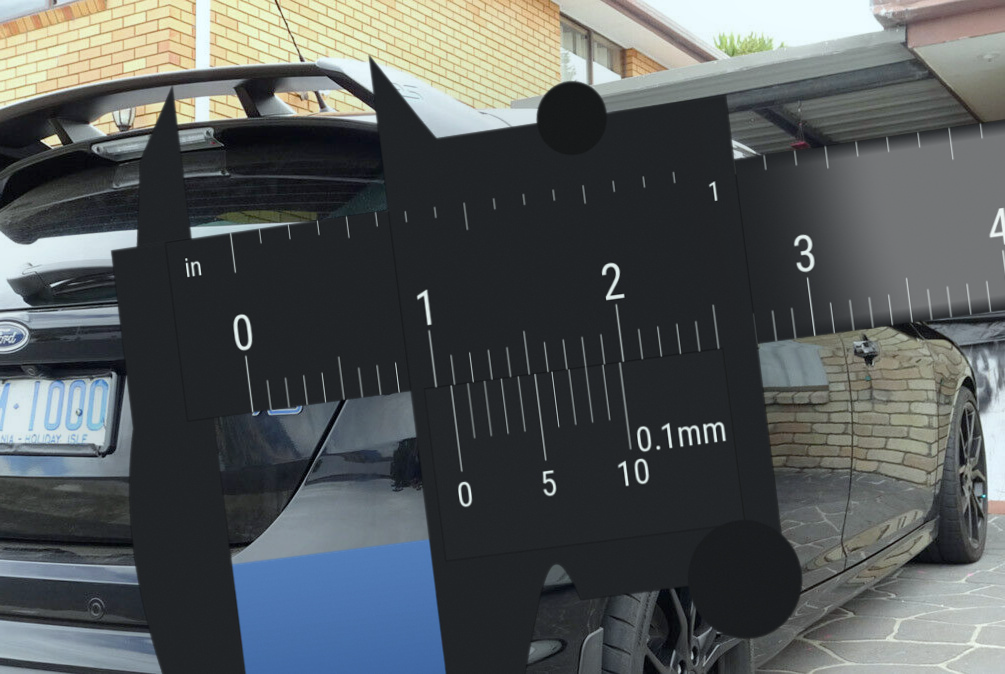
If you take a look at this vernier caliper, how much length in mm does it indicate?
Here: 10.8 mm
